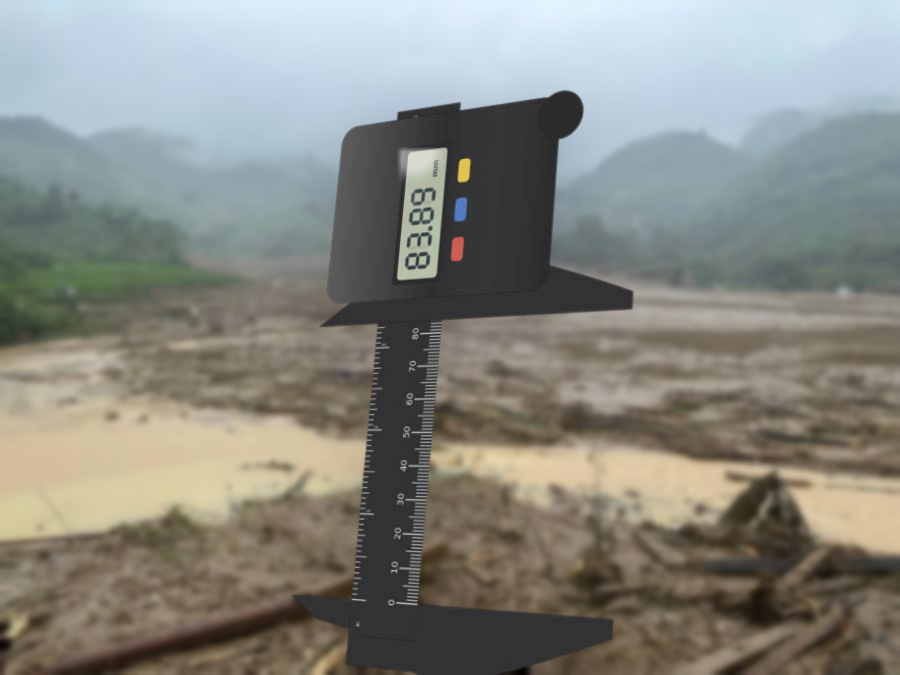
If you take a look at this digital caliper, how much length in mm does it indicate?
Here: 83.89 mm
